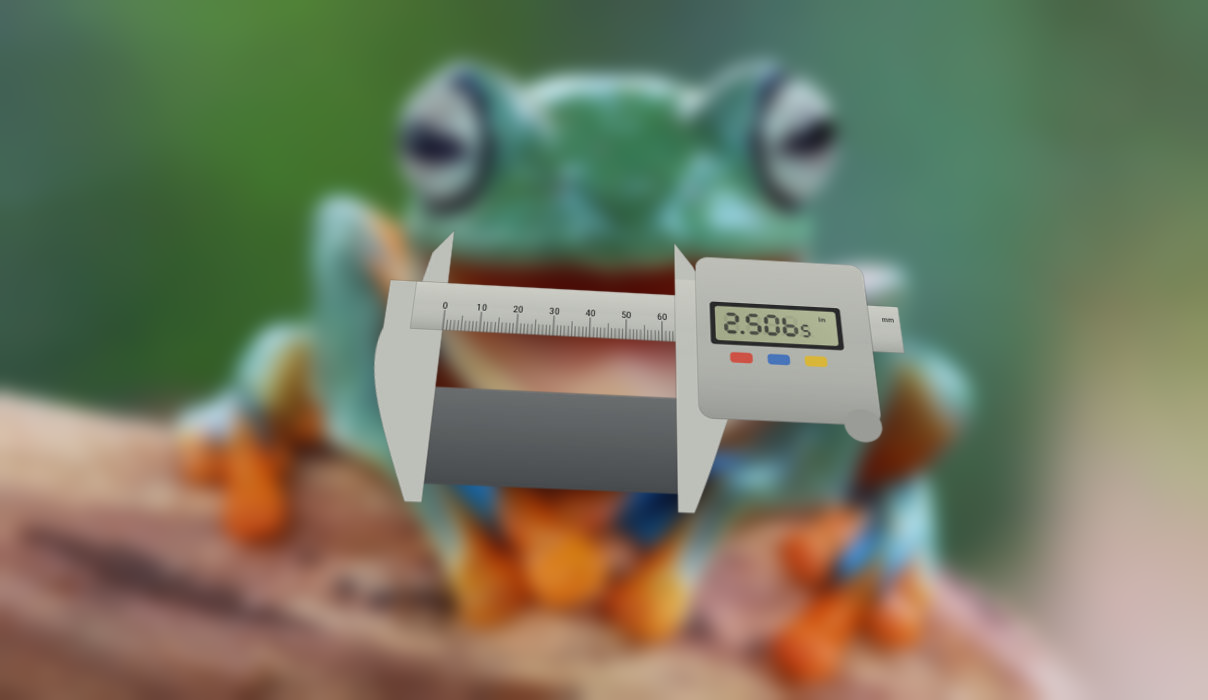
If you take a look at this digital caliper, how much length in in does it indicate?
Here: 2.5065 in
